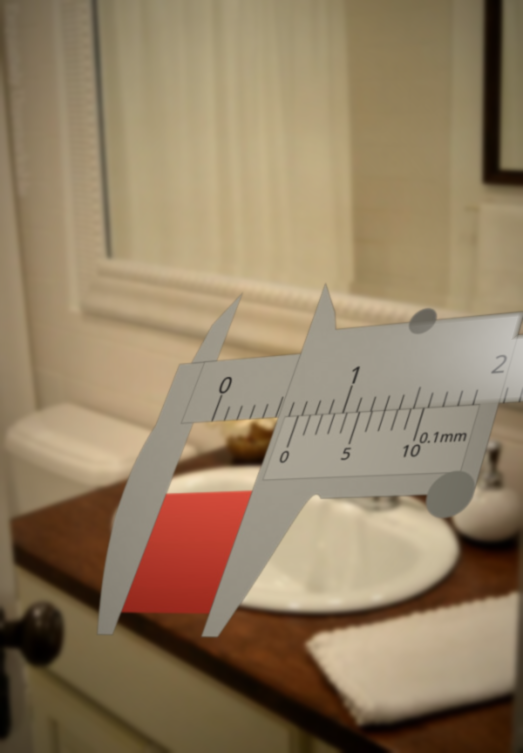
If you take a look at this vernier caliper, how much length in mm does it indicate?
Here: 6.7 mm
